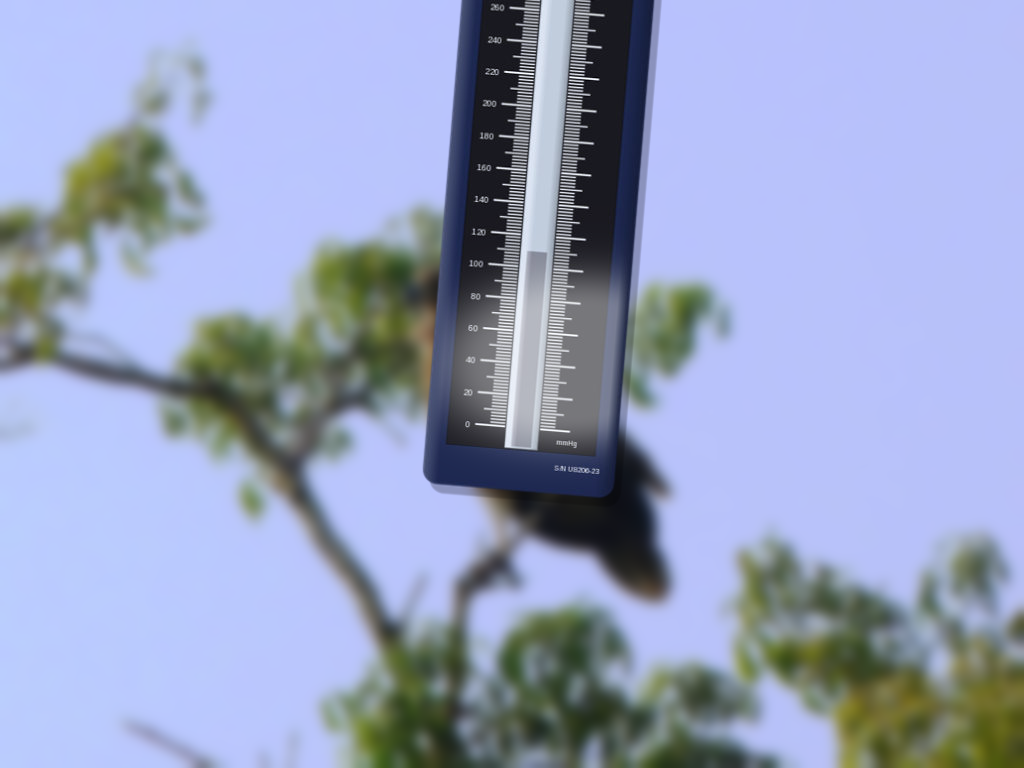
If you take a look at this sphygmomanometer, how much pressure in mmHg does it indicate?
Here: 110 mmHg
